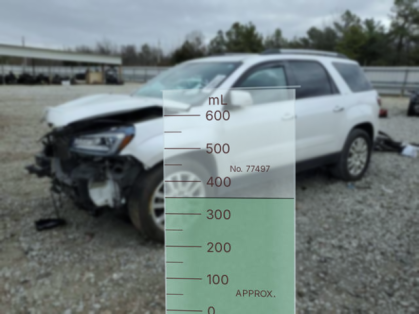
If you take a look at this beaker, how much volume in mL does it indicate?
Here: 350 mL
